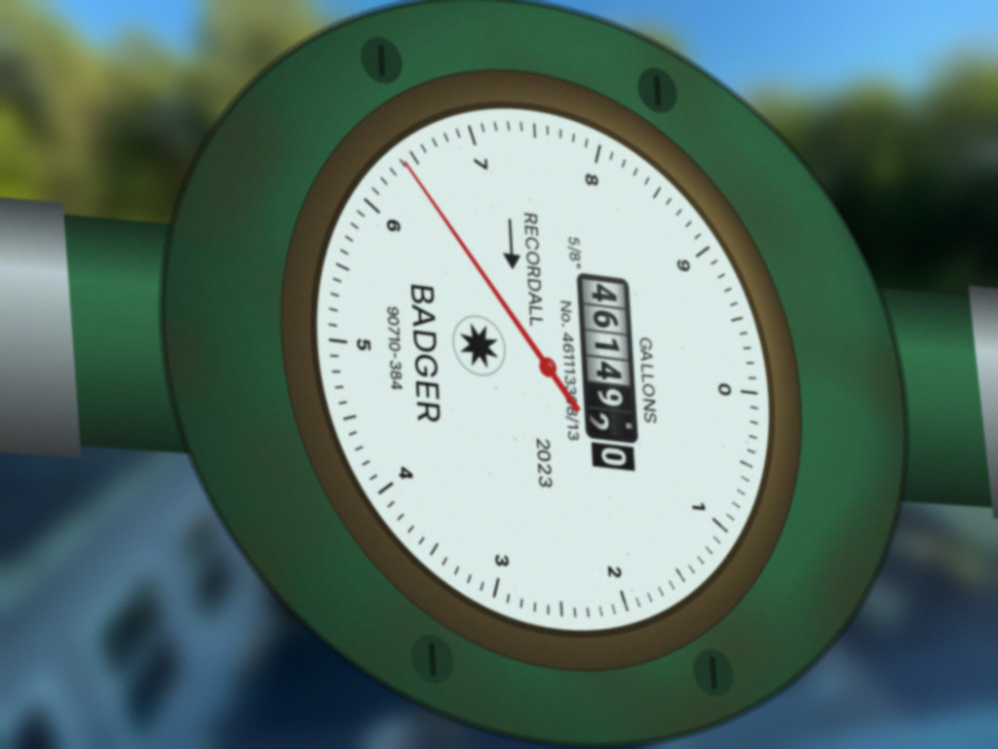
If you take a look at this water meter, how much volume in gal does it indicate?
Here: 4614916.4 gal
